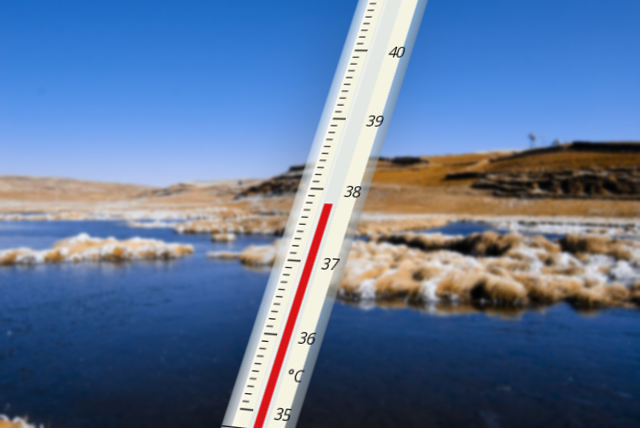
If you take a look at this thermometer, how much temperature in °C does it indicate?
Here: 37.8 °C
